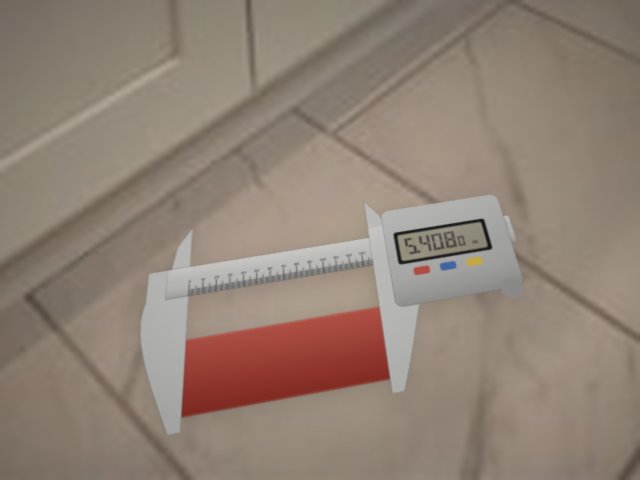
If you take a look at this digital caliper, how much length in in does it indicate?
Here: 5.4080 in
